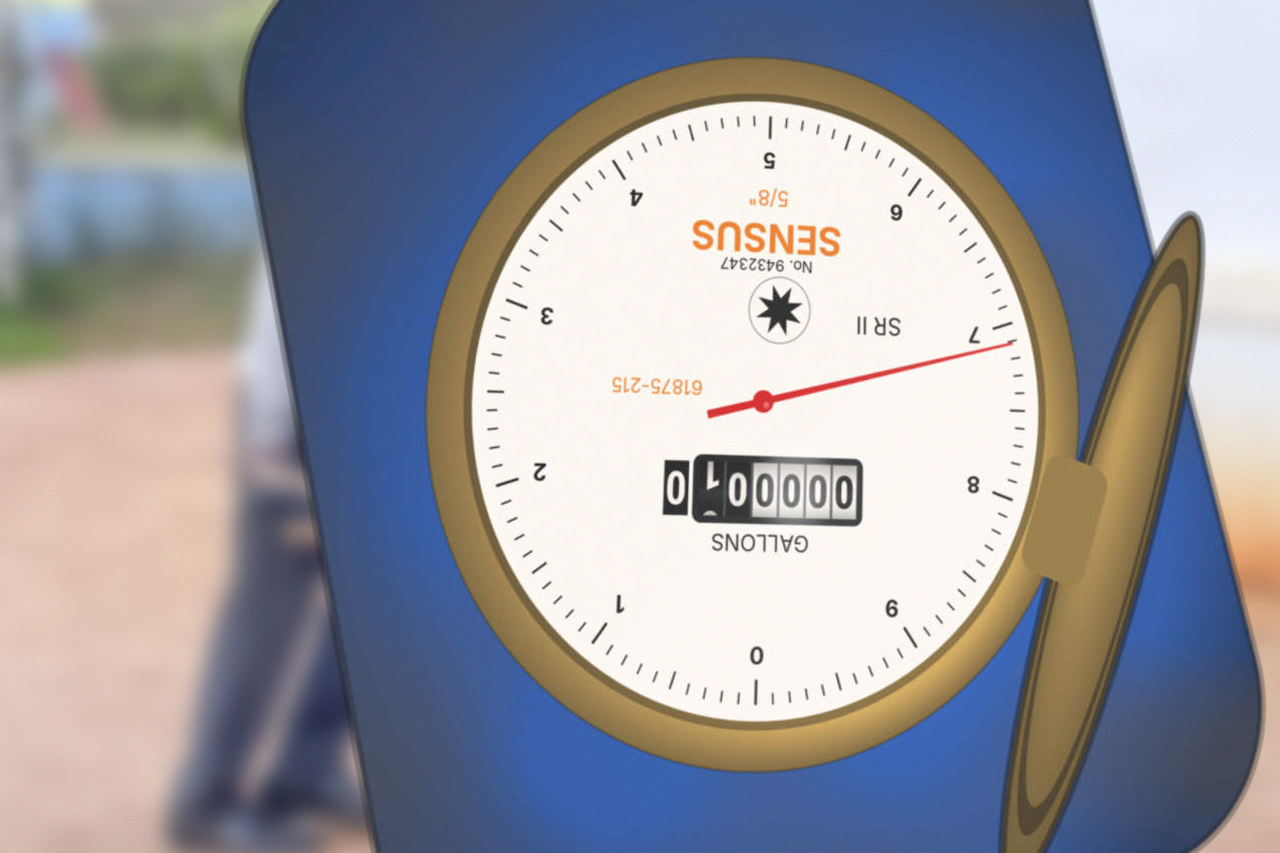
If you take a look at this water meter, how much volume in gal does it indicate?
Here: 7.1 gal
